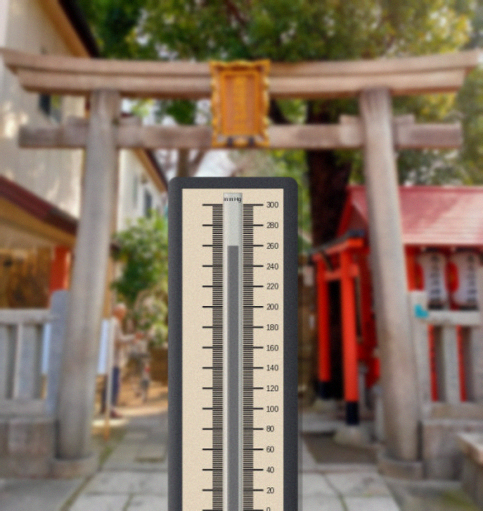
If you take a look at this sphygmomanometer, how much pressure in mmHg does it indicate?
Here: 260 mmHg
